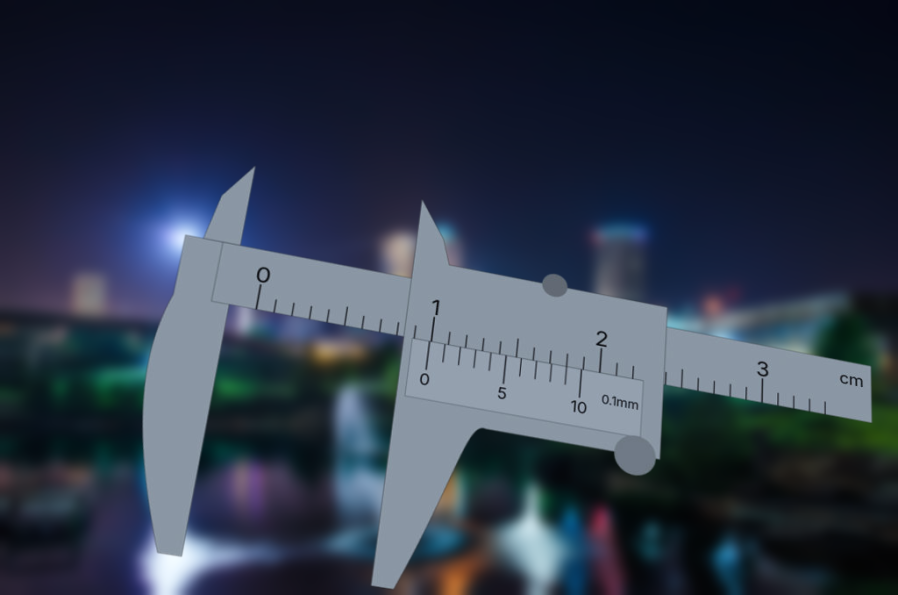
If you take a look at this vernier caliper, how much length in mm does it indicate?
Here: 9.9 mm
